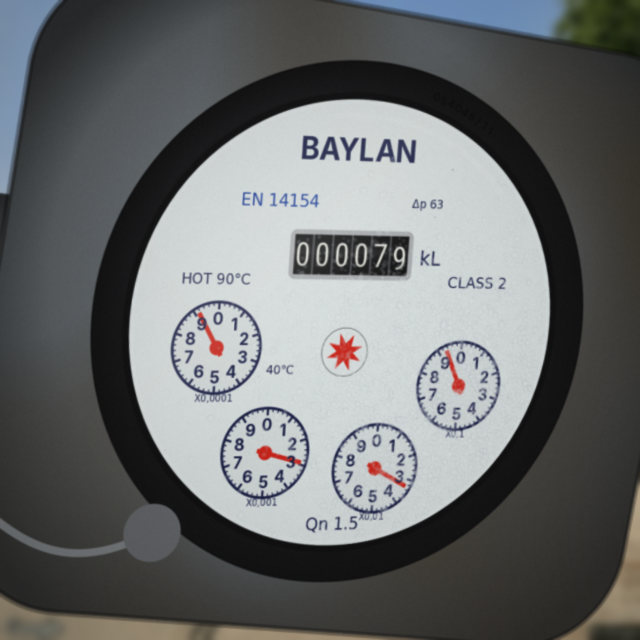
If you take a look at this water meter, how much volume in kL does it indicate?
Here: 78.9329 kL
